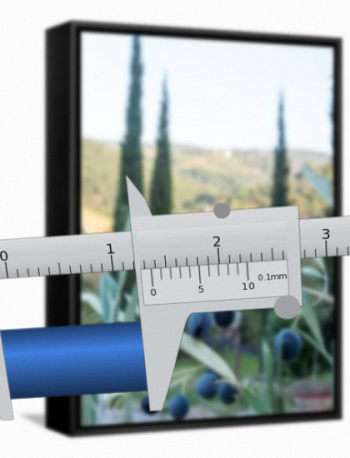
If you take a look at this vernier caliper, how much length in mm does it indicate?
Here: 13.6 mm
